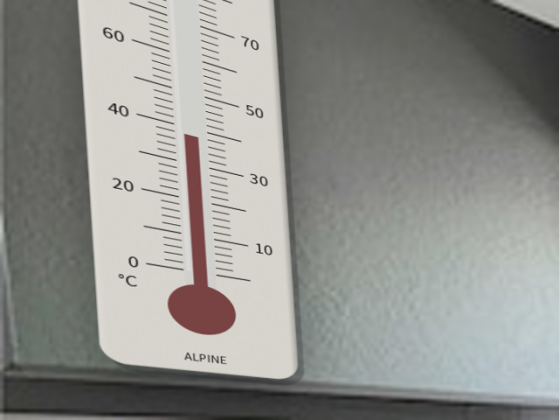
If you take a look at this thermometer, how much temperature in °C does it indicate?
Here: 38 °C
